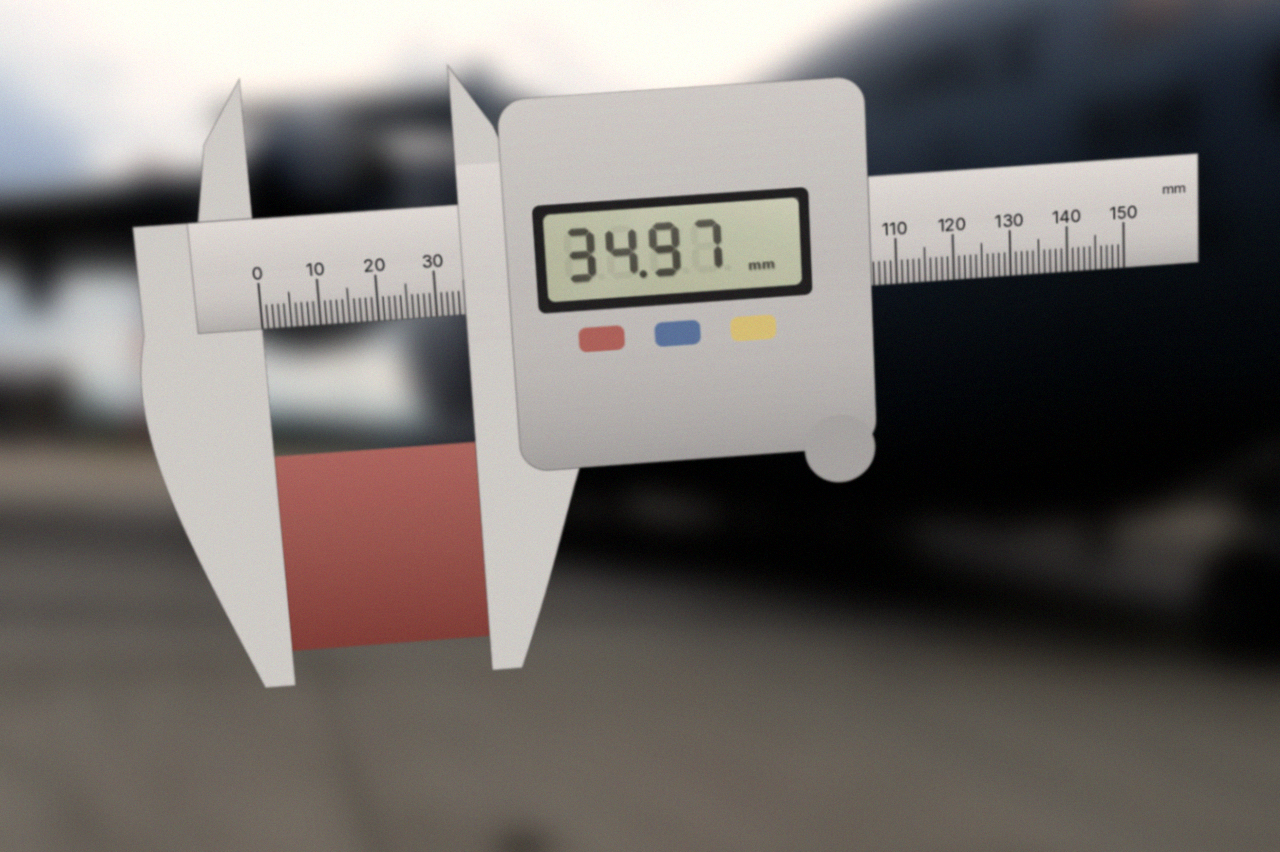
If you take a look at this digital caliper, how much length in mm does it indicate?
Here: 34.97 mm
